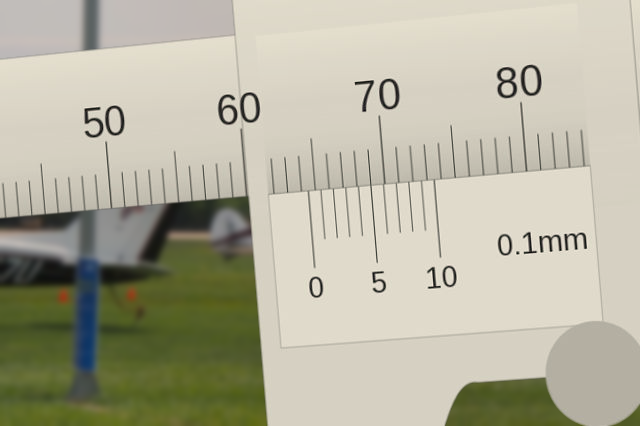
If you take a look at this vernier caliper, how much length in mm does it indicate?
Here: 64.5 mm
